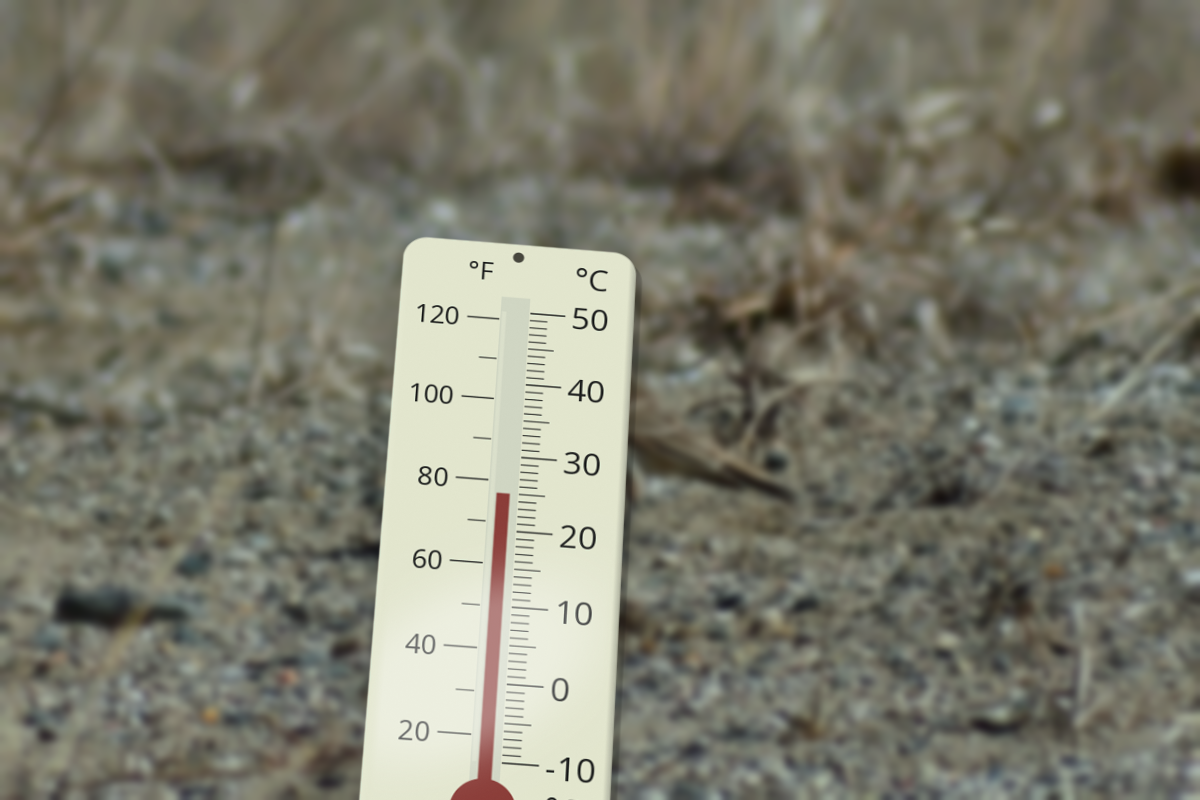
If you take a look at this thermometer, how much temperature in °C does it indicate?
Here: 25 °C
